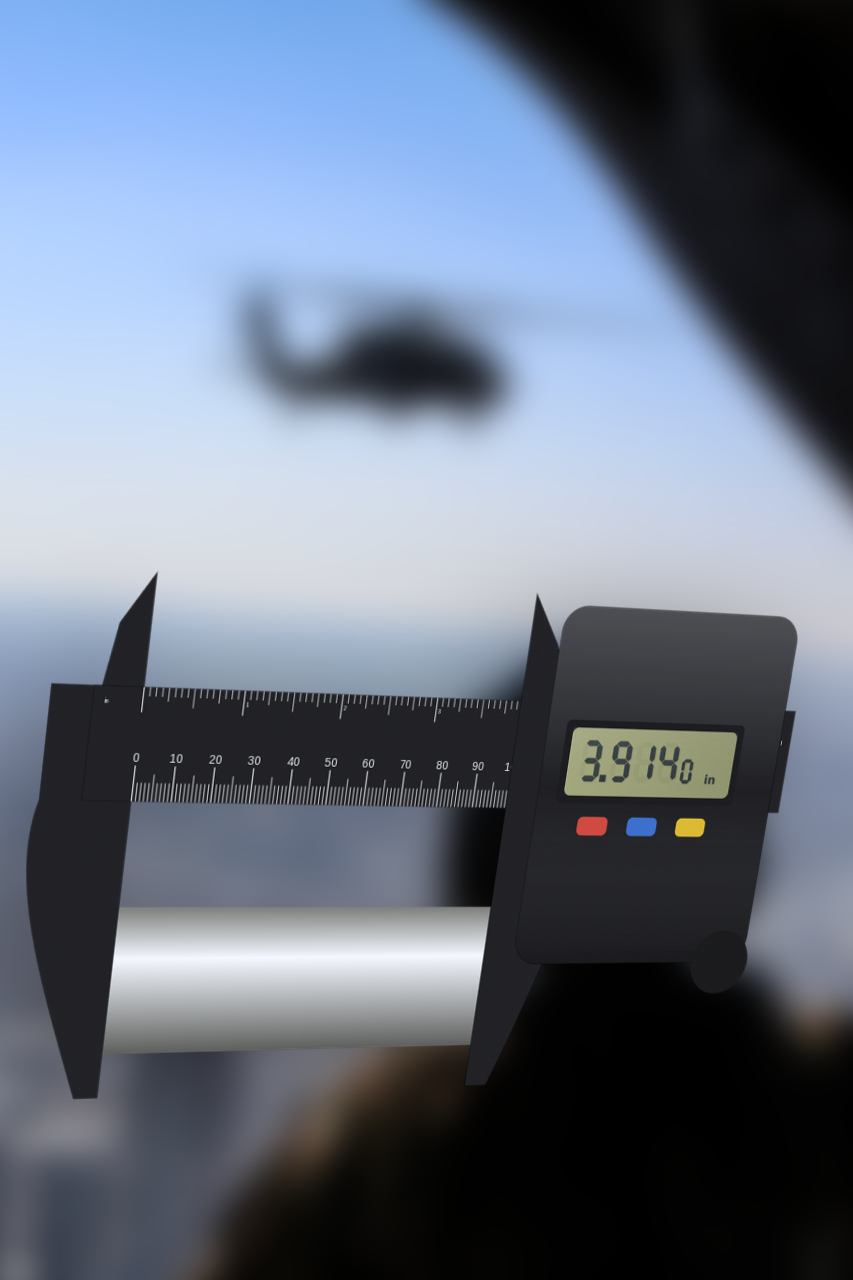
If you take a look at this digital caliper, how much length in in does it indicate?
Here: 3.9140 in
